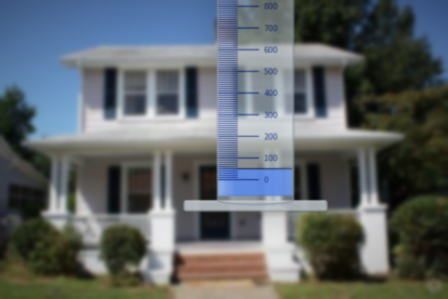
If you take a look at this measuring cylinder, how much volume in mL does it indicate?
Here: 50 mL
